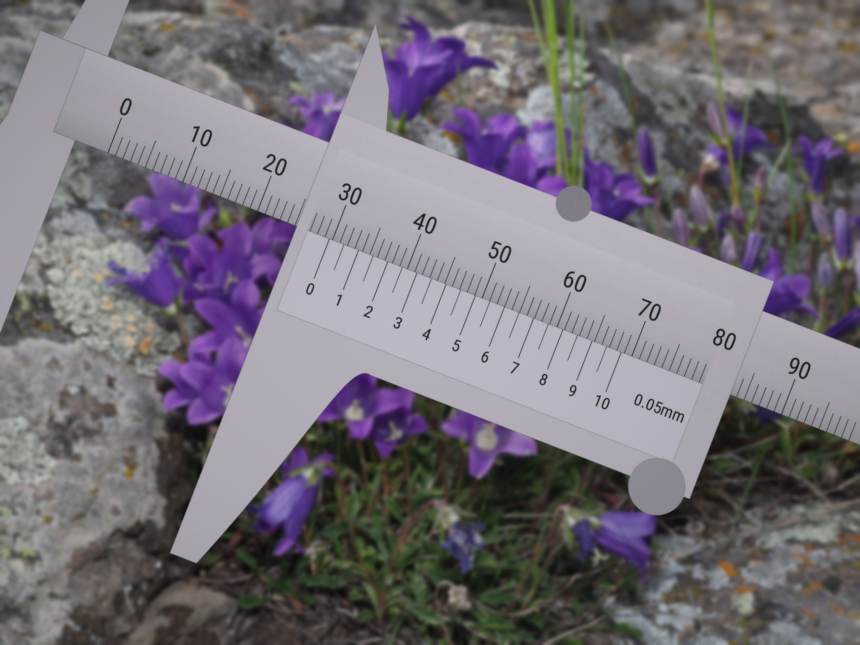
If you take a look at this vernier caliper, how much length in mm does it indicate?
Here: 29.6 mm
